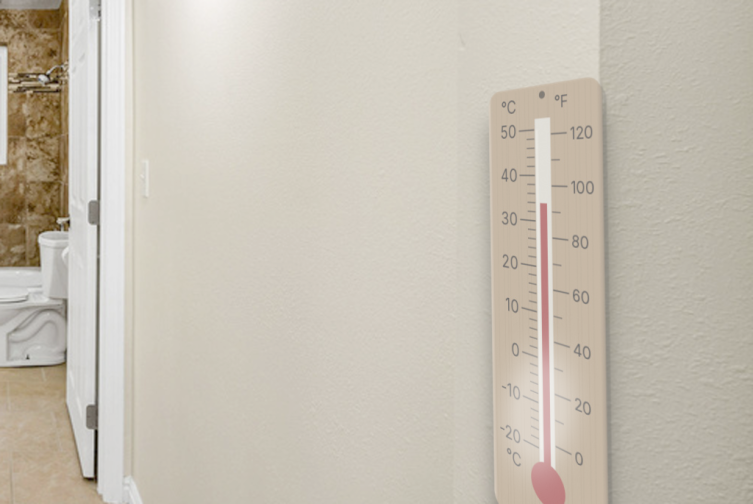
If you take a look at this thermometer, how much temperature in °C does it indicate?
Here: 34 °C
